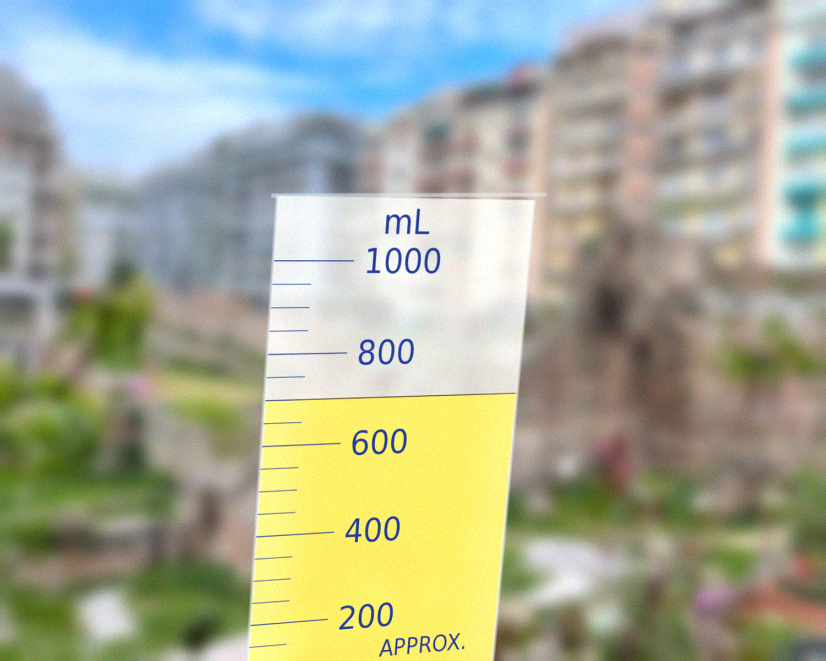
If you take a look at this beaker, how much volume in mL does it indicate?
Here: 700 mL
